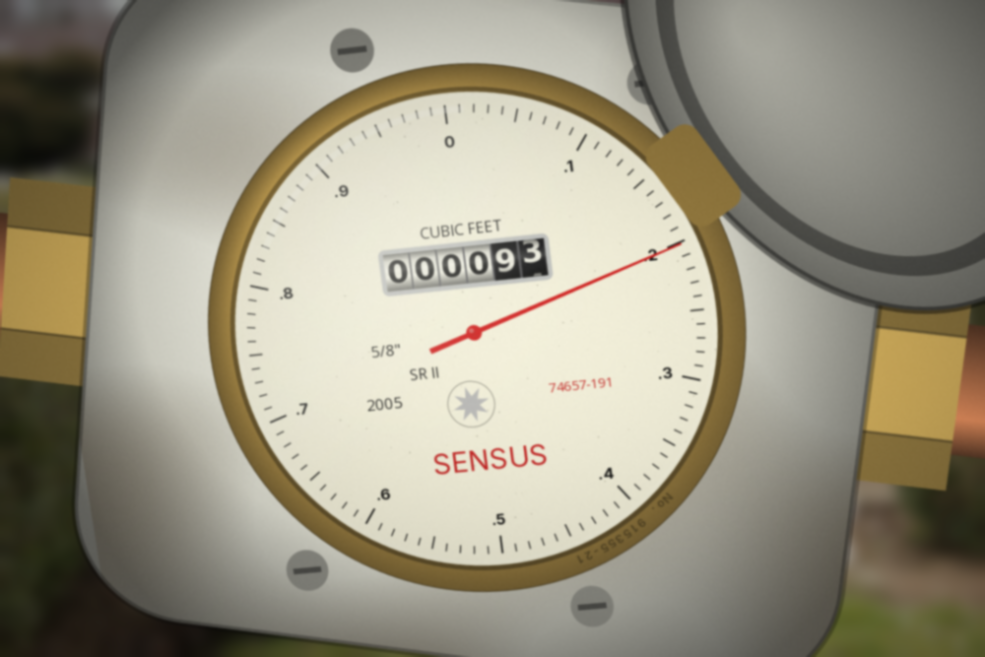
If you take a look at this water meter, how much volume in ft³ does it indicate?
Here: 93.20 ft³
